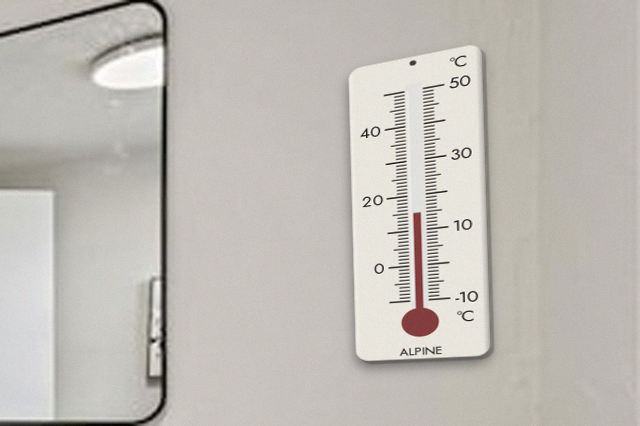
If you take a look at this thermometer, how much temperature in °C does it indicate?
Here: 15 °C
